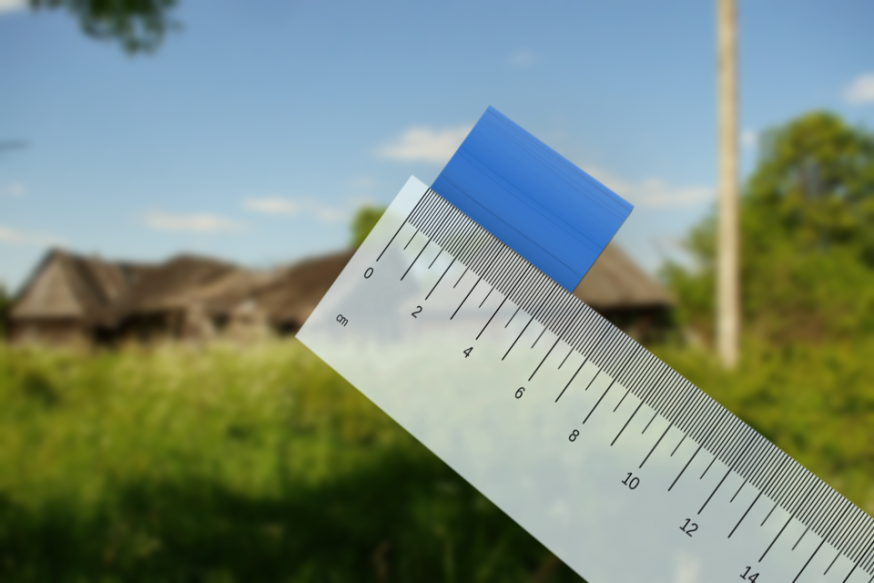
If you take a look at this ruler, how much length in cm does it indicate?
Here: 5.5 cm
